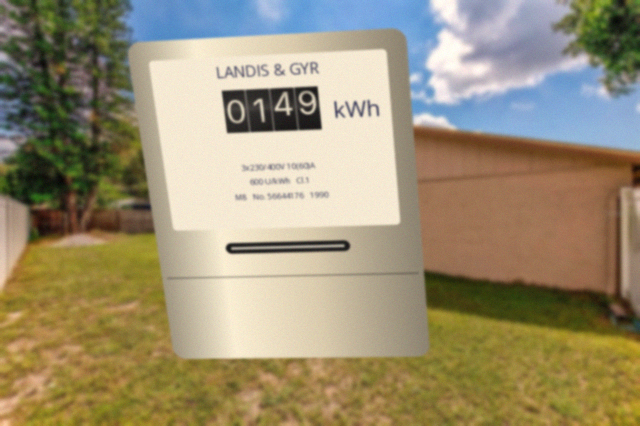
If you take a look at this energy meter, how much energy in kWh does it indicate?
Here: 149 kWh
